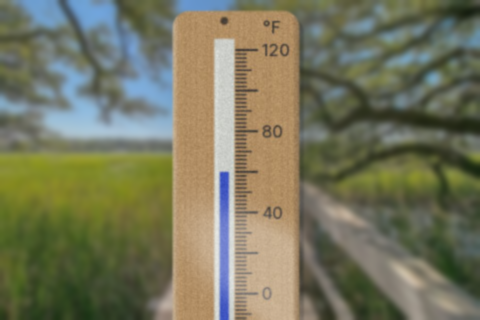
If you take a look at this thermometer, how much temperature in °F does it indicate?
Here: 60 °F
